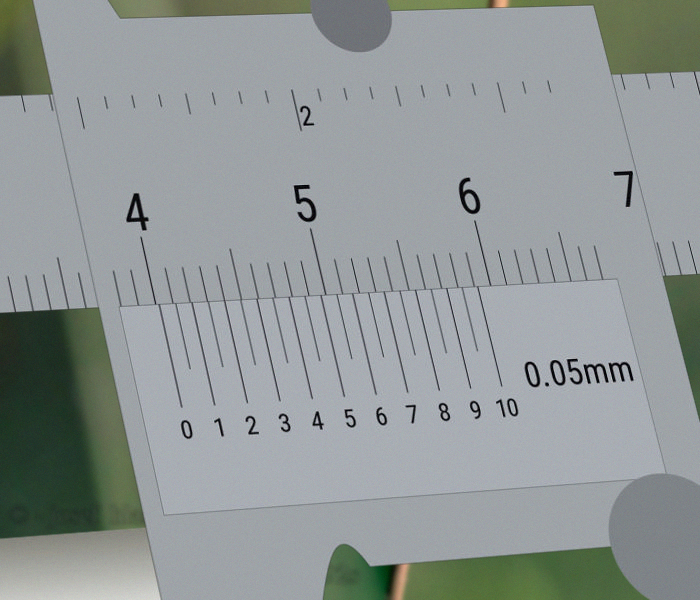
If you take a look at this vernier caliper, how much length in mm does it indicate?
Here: 40.2 mm
